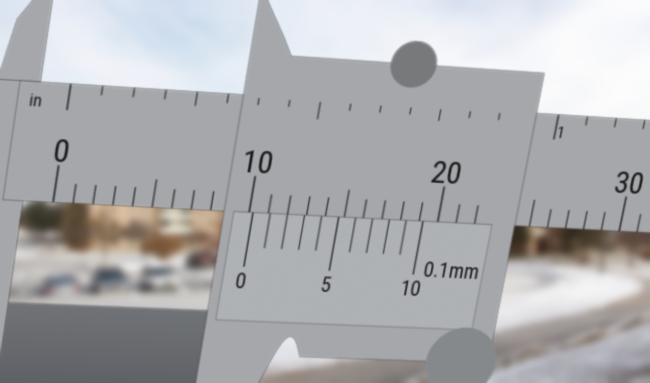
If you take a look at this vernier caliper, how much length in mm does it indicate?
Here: 10.2 mm
